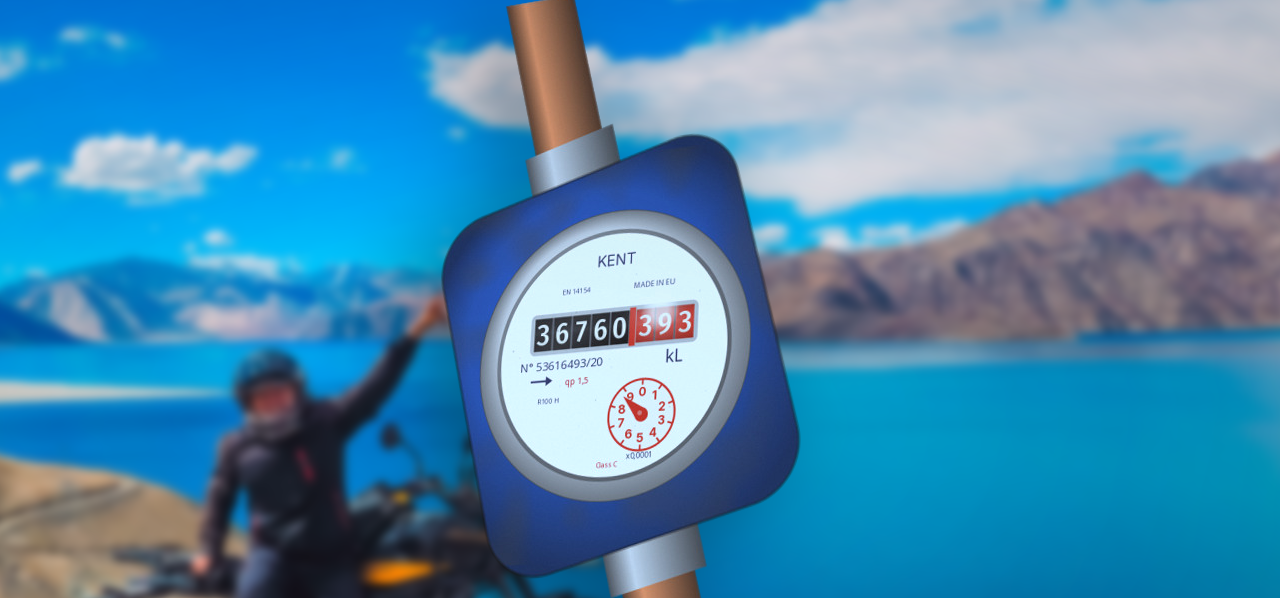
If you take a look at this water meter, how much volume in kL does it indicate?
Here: 36760.3938 kL
